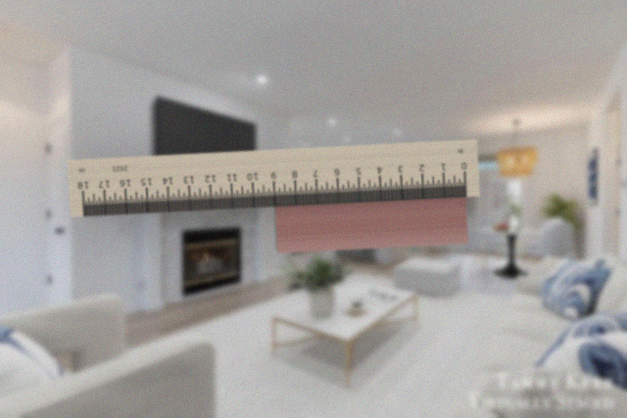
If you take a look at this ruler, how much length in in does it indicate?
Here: 9 in
